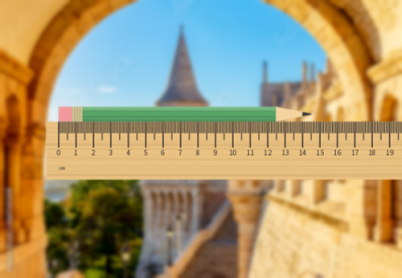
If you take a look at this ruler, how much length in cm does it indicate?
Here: 14.5 cm
